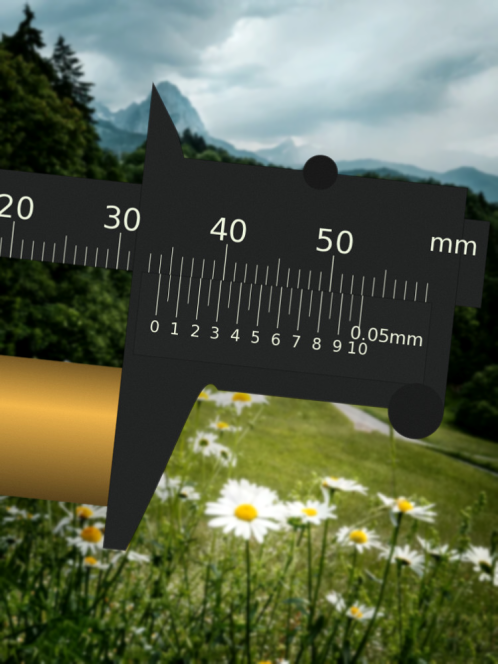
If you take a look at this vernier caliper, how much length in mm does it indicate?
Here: 34.1 mm
